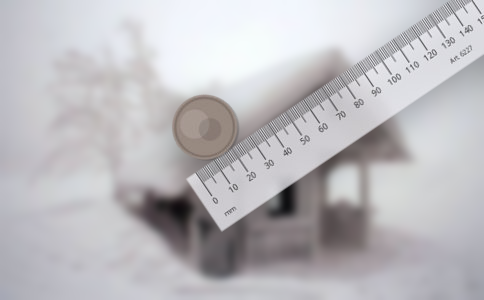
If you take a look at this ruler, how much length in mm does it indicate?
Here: 30 mm
